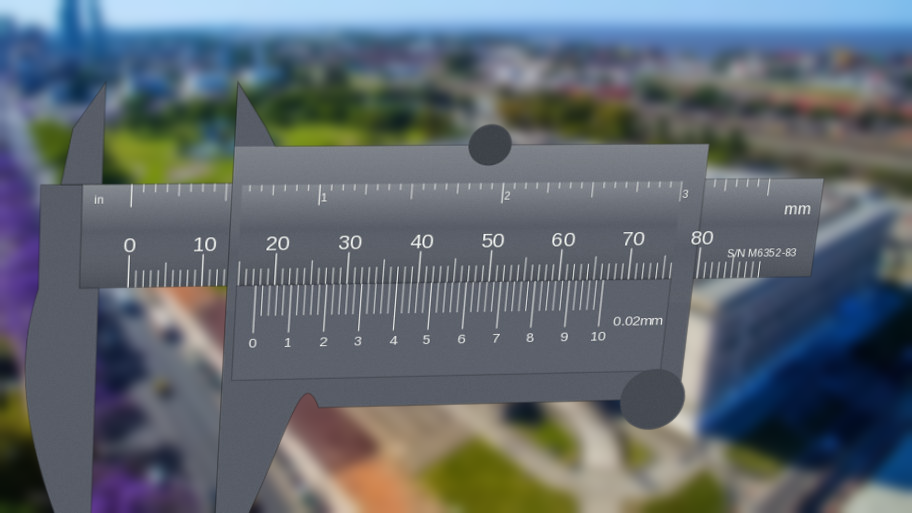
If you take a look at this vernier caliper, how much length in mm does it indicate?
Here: 17.4 mm
